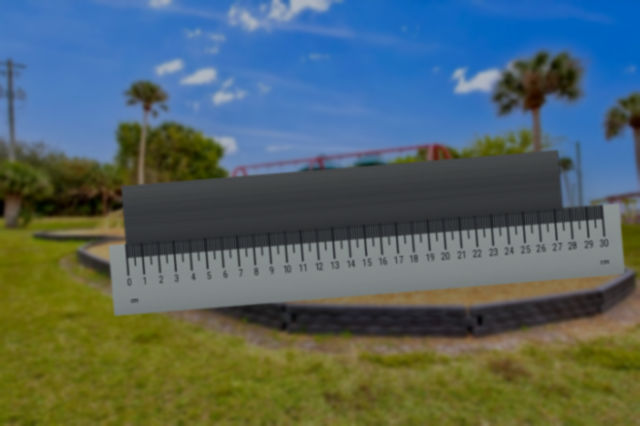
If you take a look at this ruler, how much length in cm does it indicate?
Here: 27.5 cm
